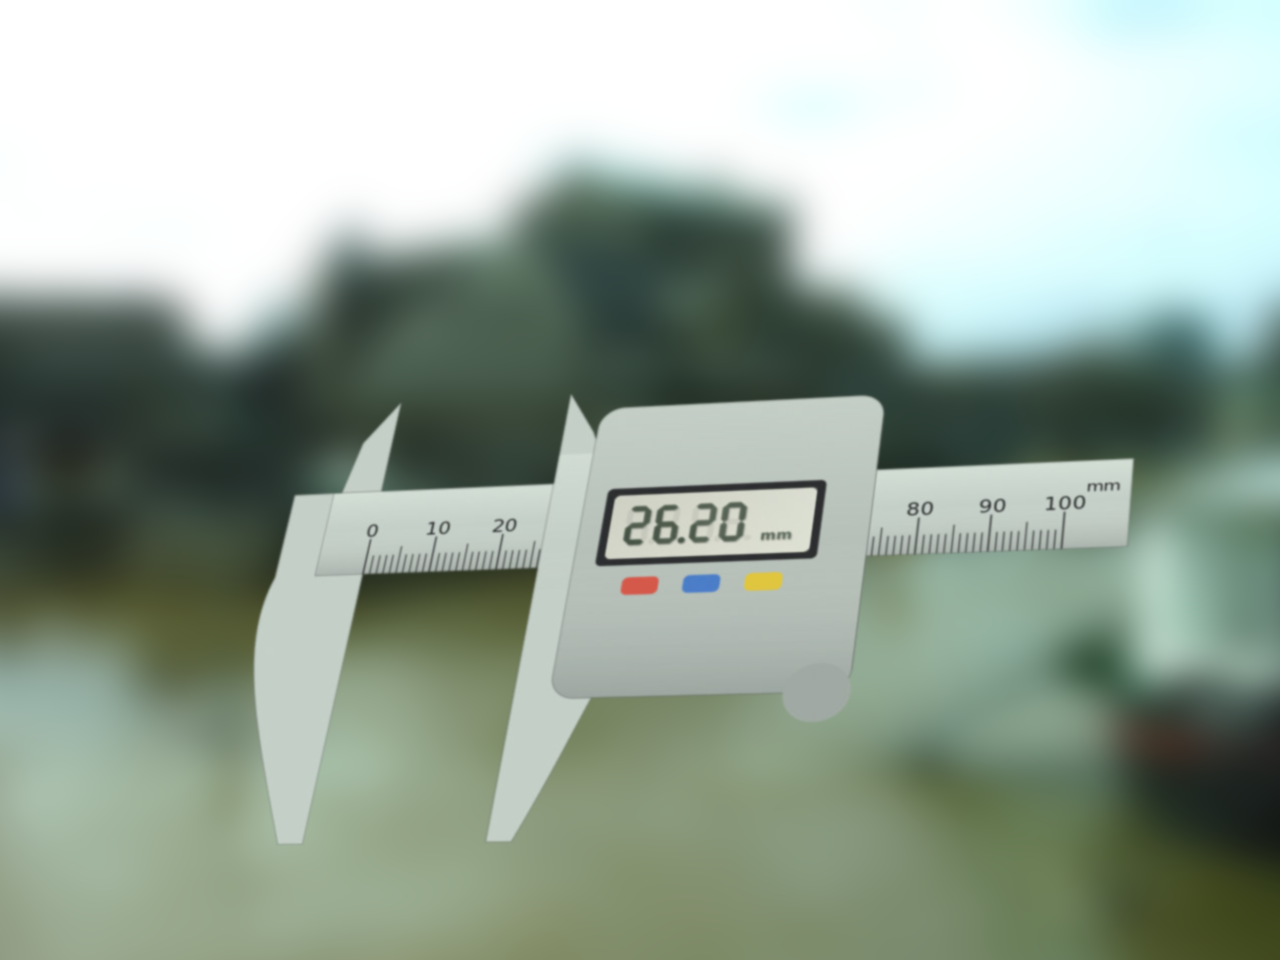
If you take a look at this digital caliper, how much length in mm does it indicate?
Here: 26.20 mm
